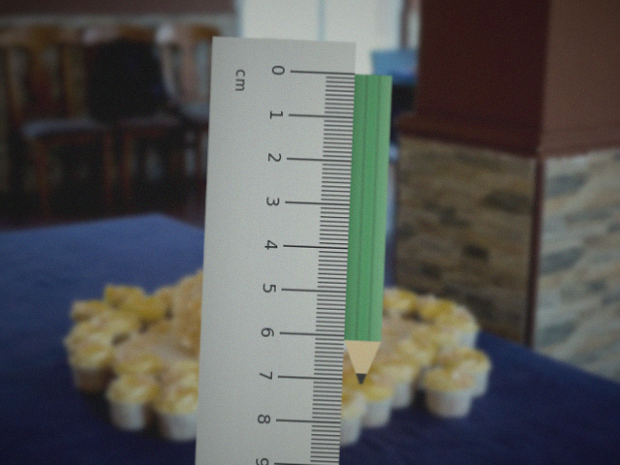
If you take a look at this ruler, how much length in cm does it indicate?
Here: 7.1 cm
